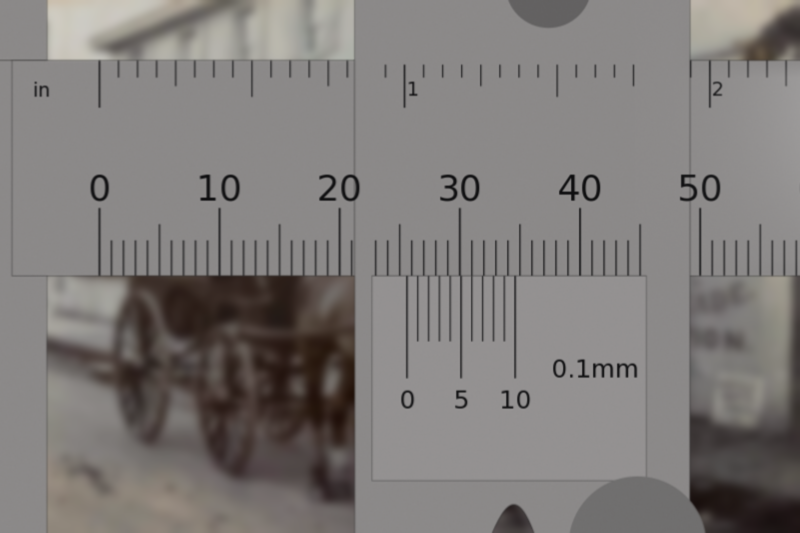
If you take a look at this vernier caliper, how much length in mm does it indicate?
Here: 25.6 mm
